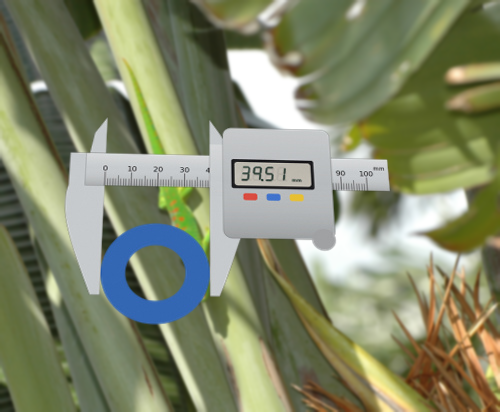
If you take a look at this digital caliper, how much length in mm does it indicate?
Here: 39.51 mm
